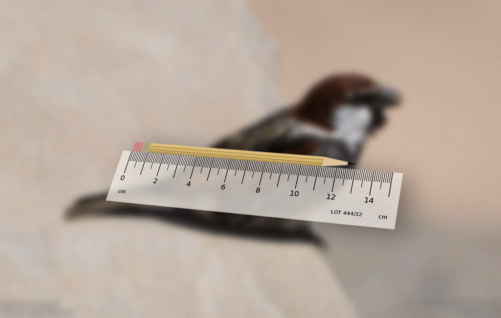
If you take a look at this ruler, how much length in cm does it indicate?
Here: 13 cm
